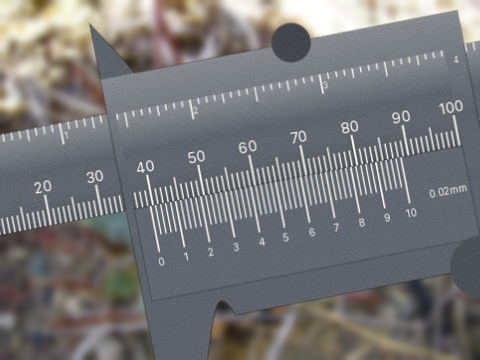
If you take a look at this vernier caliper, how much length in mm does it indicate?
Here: 39.5 mm
